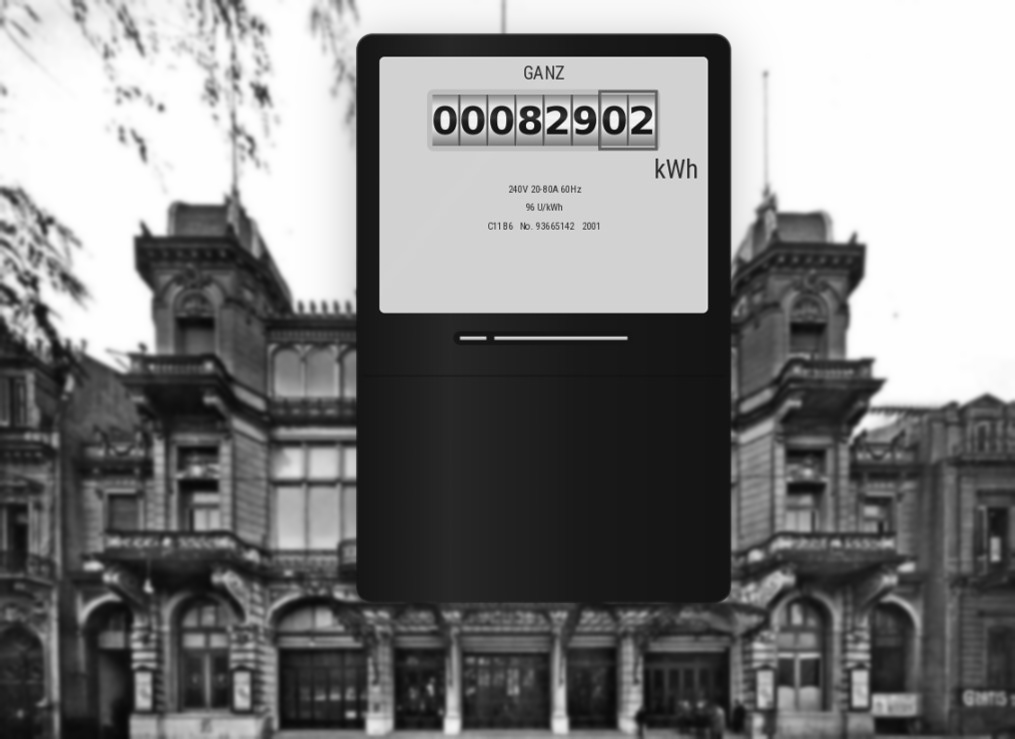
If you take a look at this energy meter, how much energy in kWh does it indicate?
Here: 829.02 kWh
